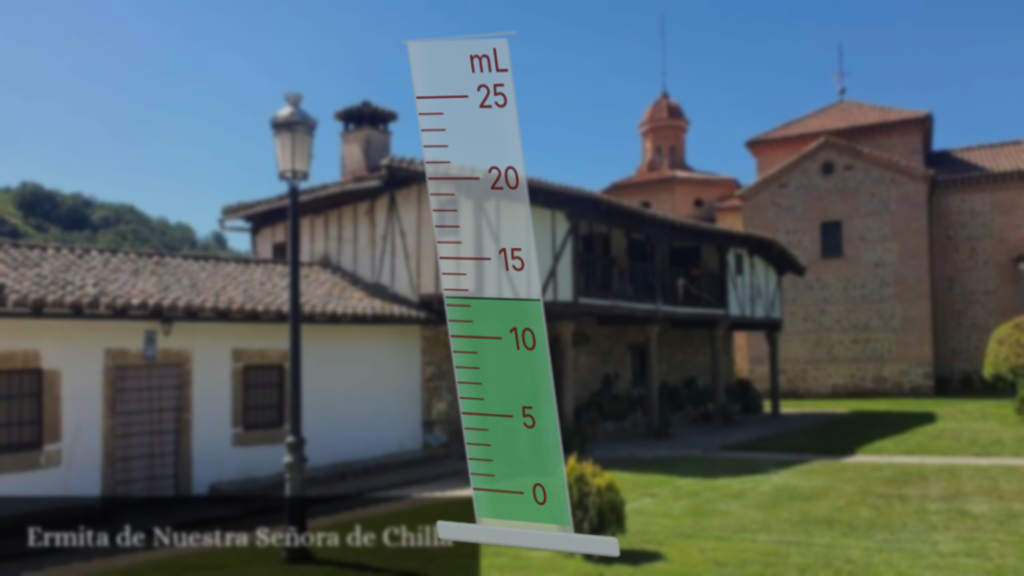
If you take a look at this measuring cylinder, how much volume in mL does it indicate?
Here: 12.5 mL
